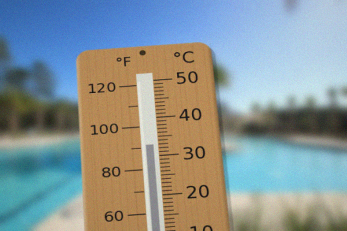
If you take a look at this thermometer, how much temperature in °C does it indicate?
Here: 33 °C
